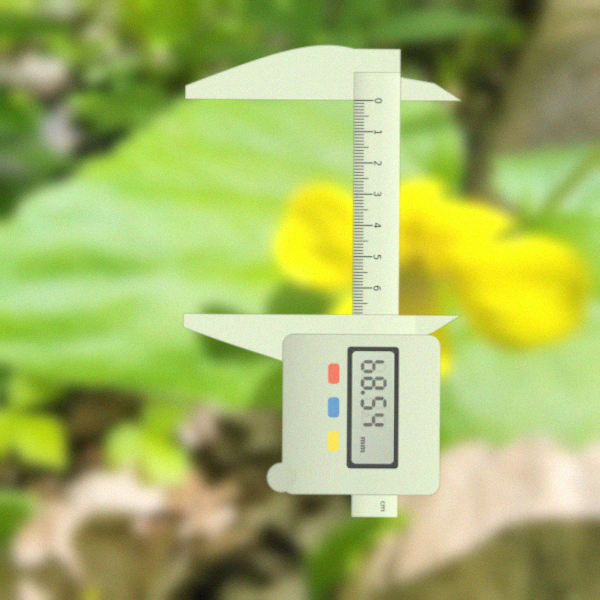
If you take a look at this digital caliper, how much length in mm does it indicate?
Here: 68.54 mm
